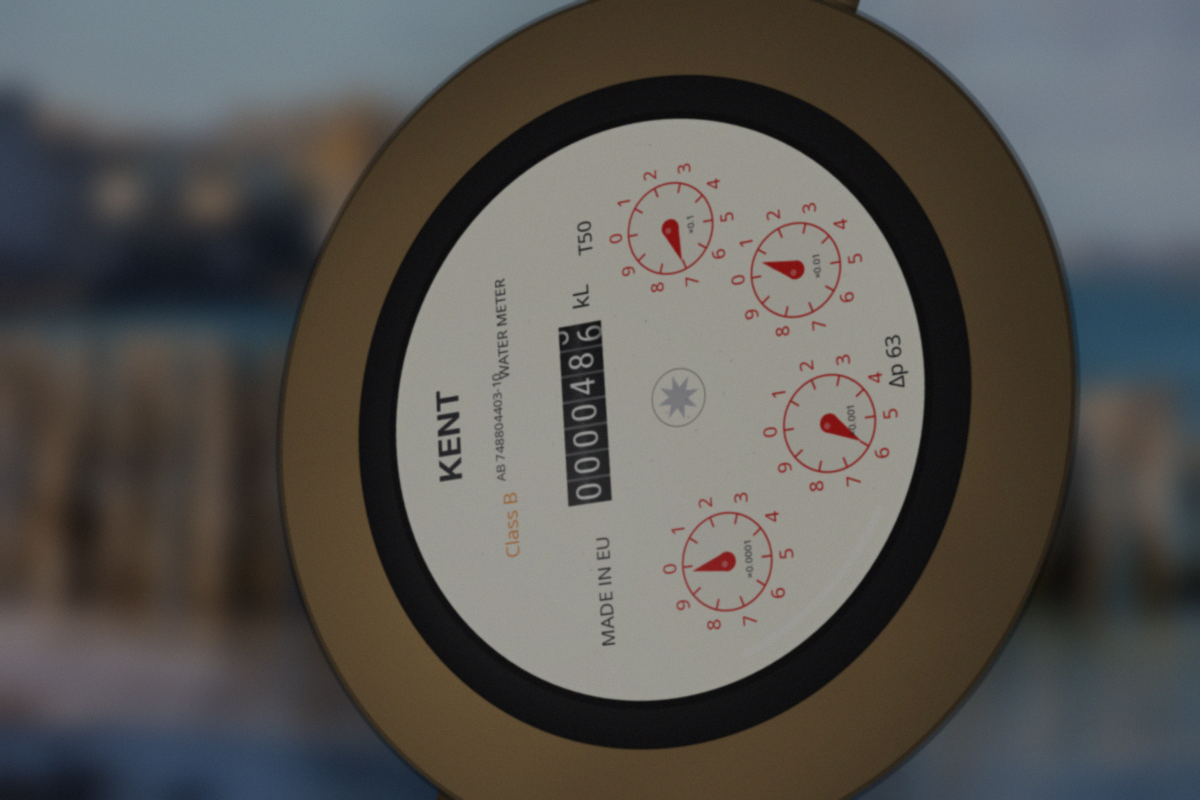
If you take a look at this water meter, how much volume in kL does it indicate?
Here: 485.7059 kL
